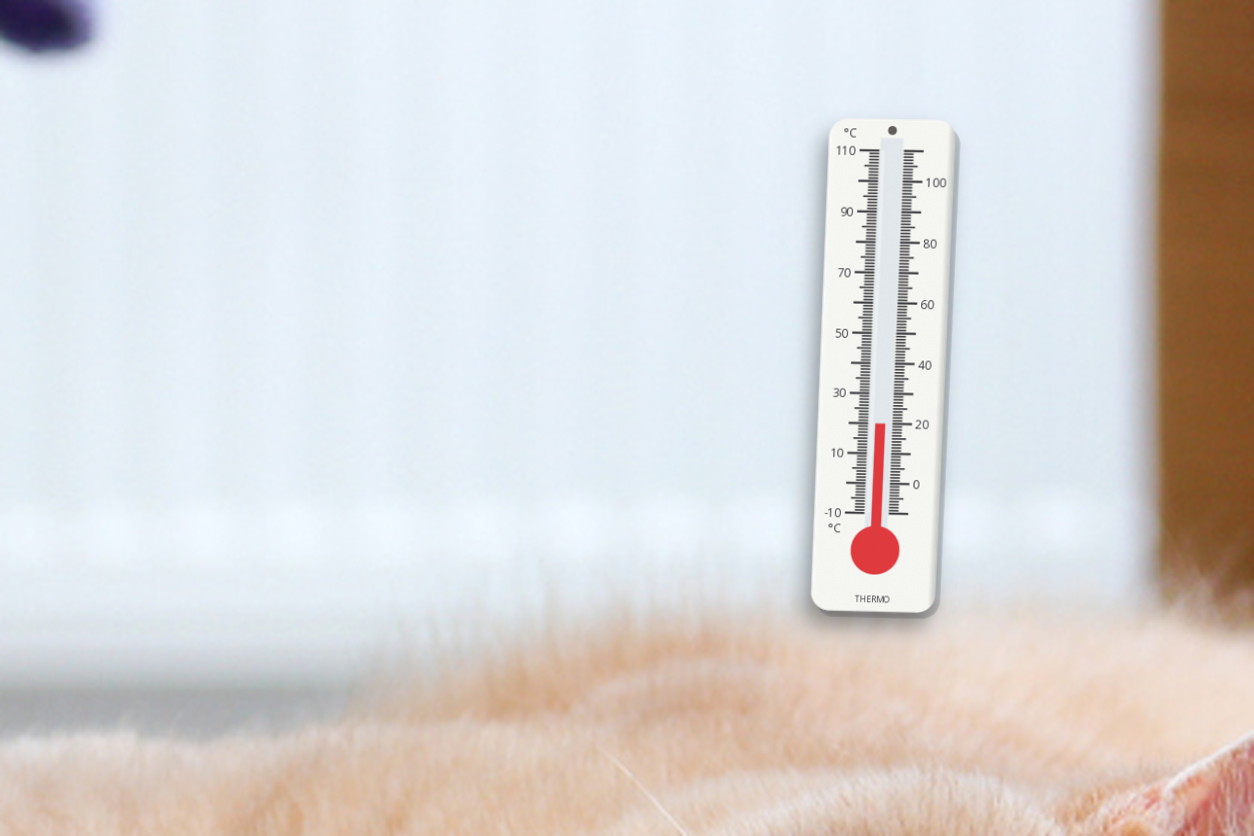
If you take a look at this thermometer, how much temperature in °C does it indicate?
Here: 20 °C
